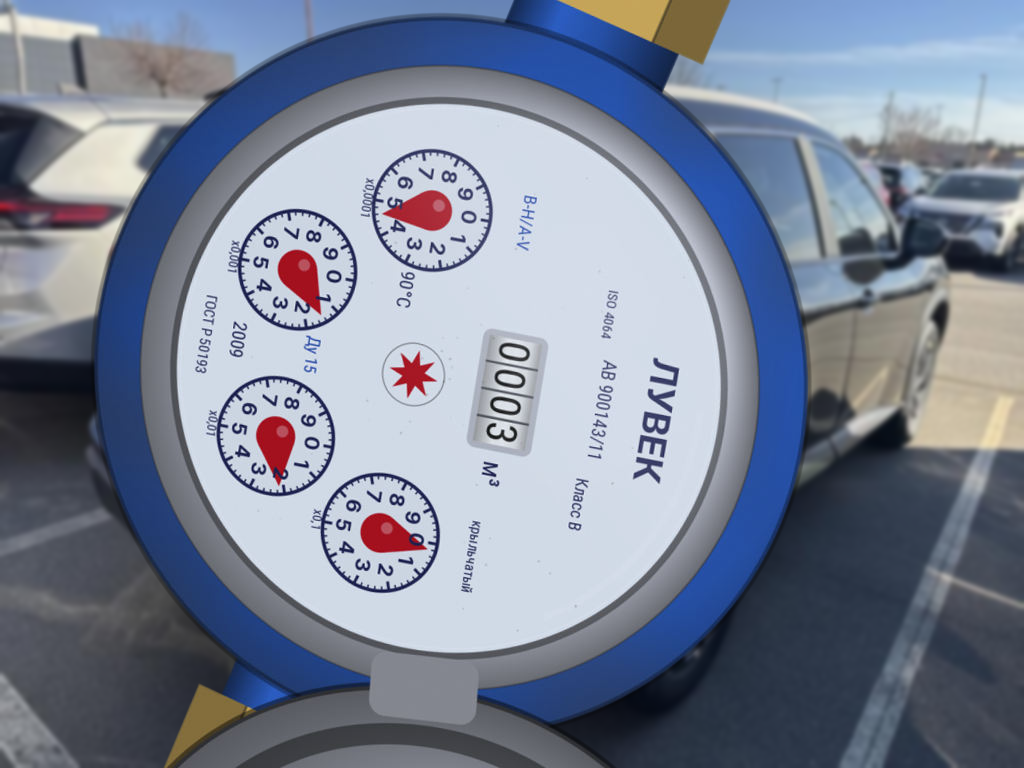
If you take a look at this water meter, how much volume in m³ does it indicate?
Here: 3.0214 m³
